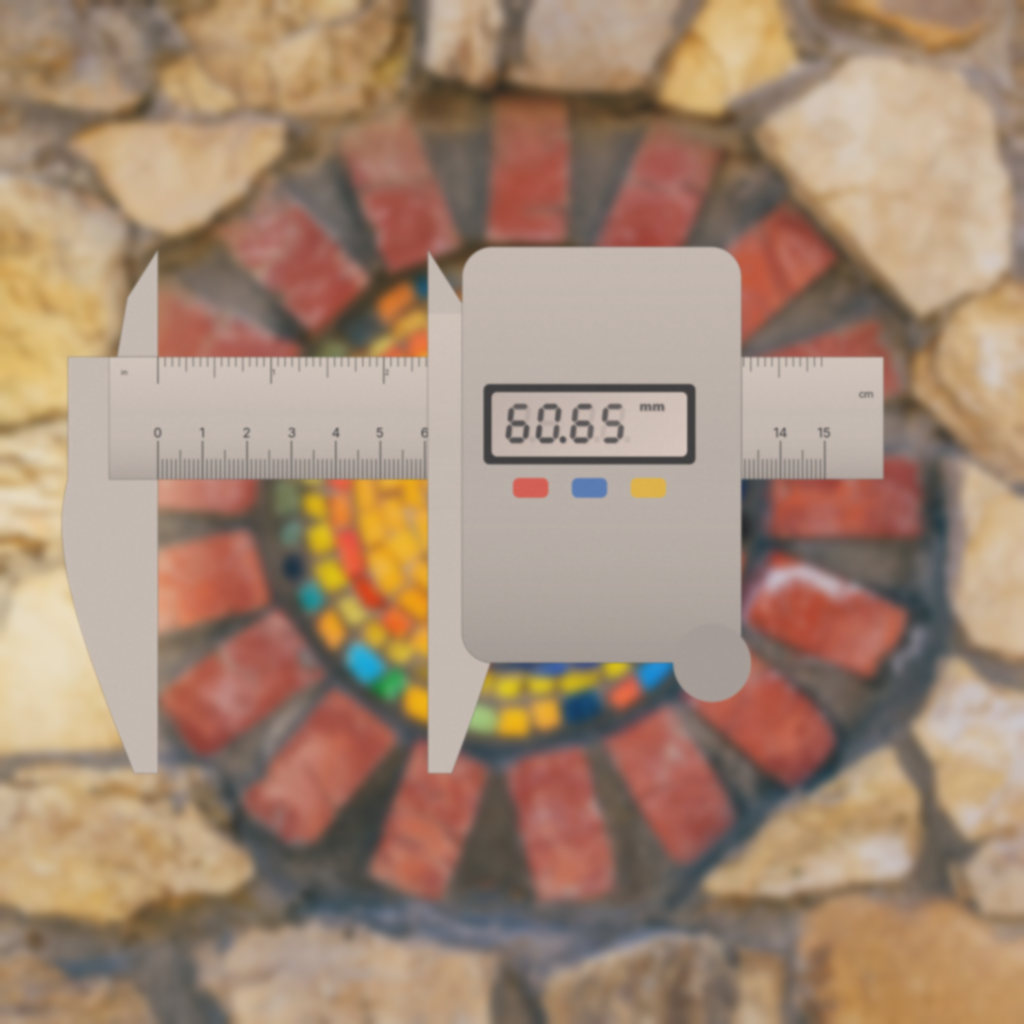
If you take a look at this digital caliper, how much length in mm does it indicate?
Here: 60.65 mm
